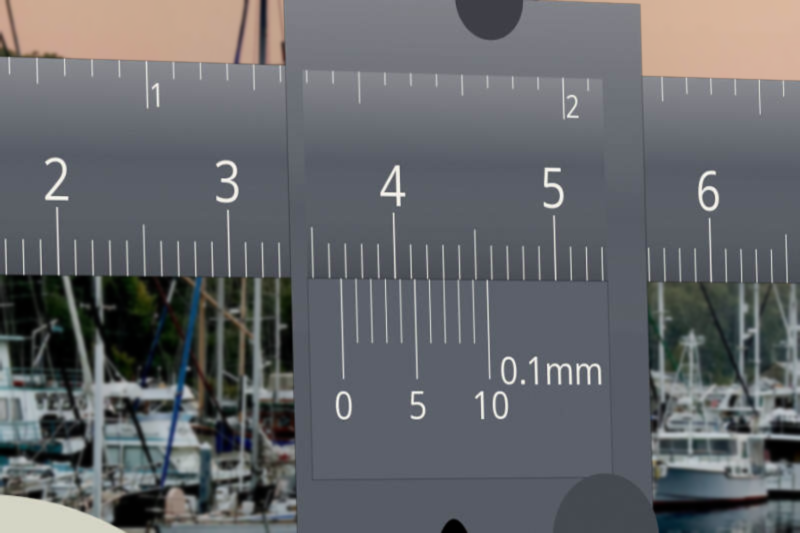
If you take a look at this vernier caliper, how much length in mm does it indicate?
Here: 36.7 mm
